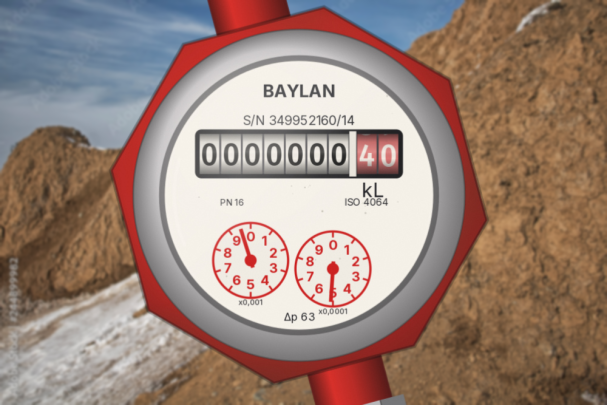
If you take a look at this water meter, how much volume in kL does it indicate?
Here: 0.3995 kL
